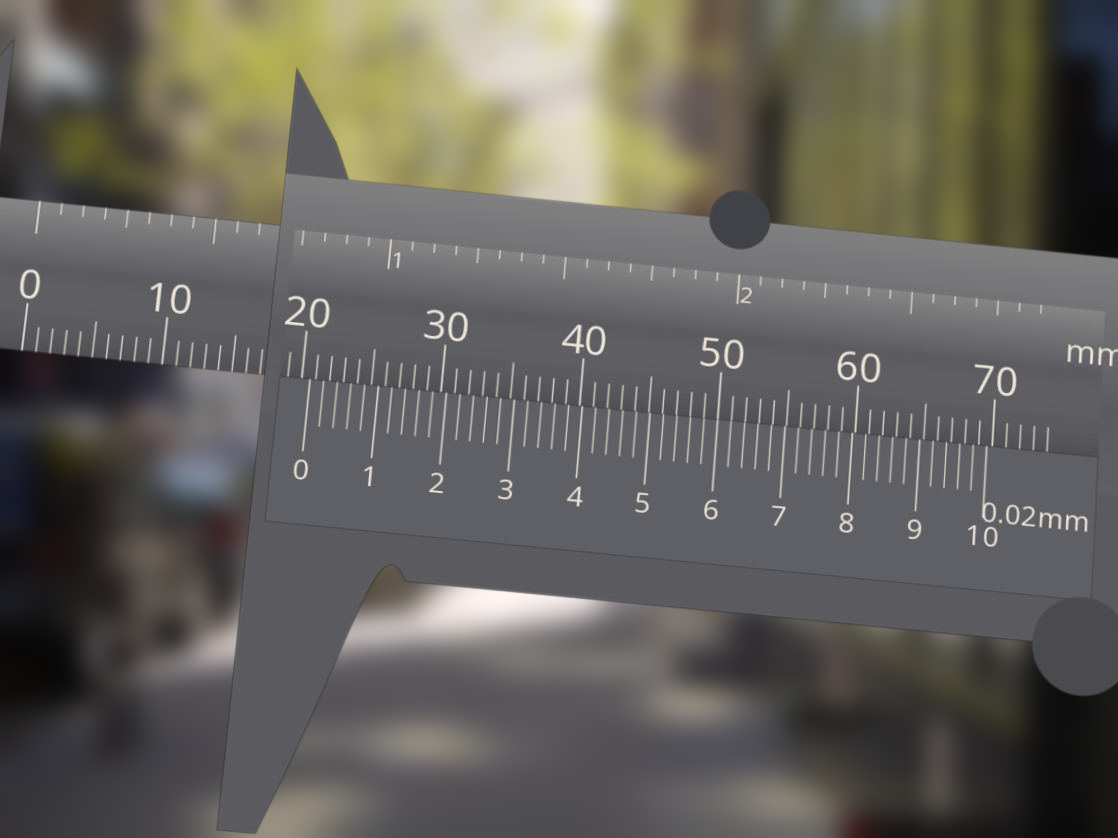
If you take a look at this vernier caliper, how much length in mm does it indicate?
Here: 20.6 mm
